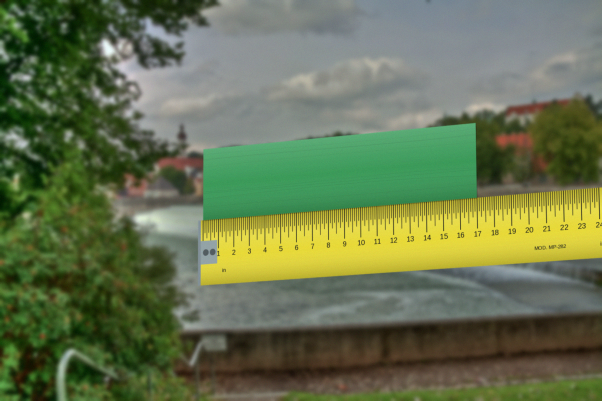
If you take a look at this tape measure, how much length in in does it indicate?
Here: 17 in
